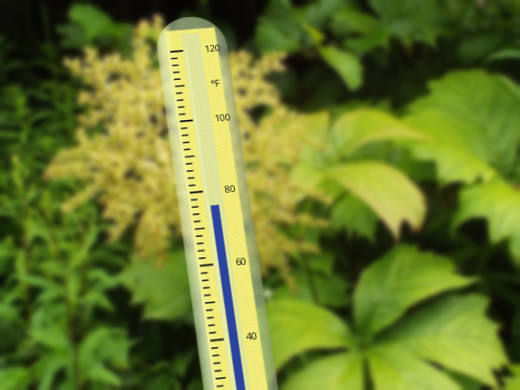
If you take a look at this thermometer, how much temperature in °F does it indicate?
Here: 76 °F
